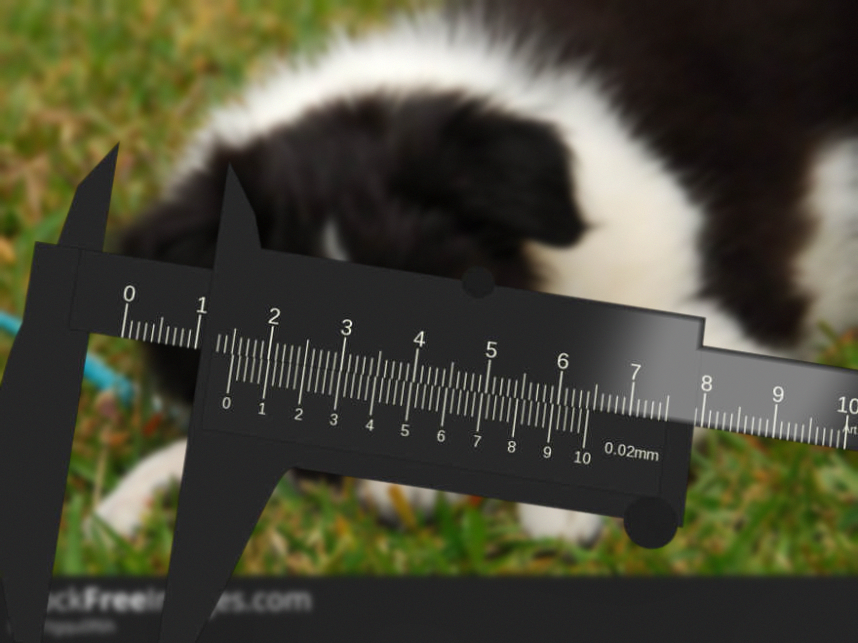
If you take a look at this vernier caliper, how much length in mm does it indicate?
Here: 15.2 mm
